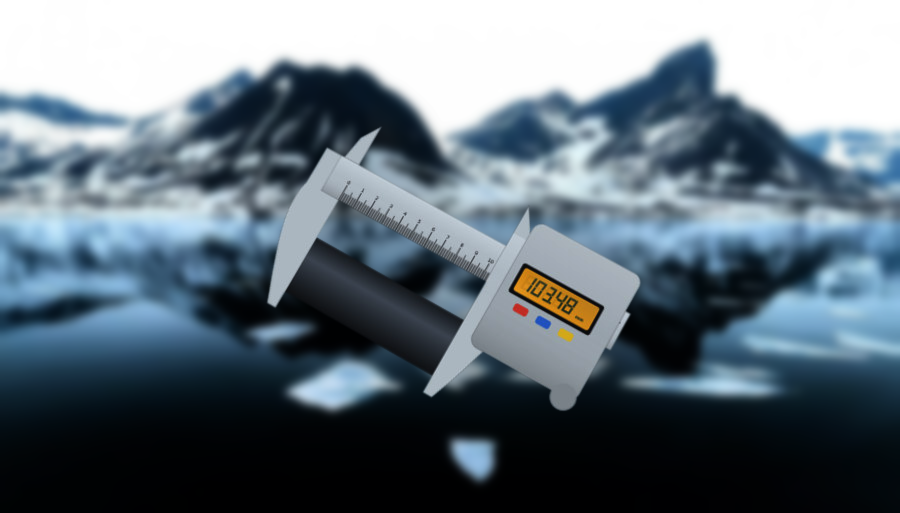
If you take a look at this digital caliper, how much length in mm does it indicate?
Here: 103.48 mm
